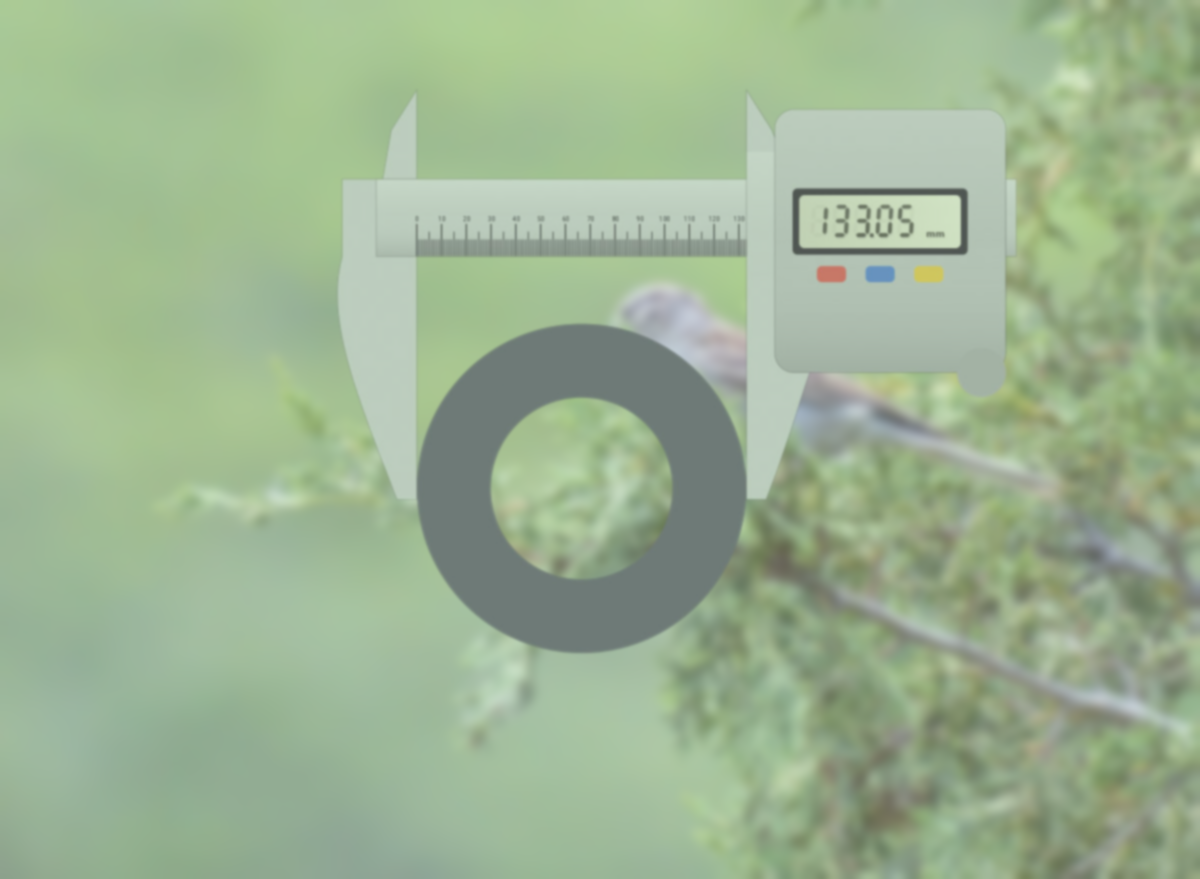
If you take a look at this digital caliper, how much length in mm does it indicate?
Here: 133.05 mm
